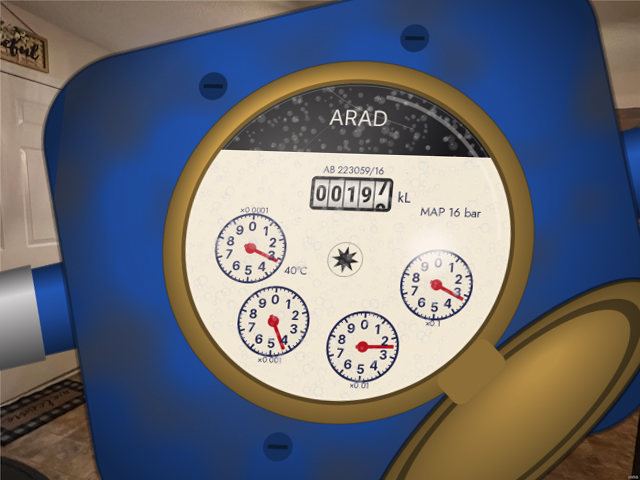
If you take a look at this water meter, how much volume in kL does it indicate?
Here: 197.3243 kL
